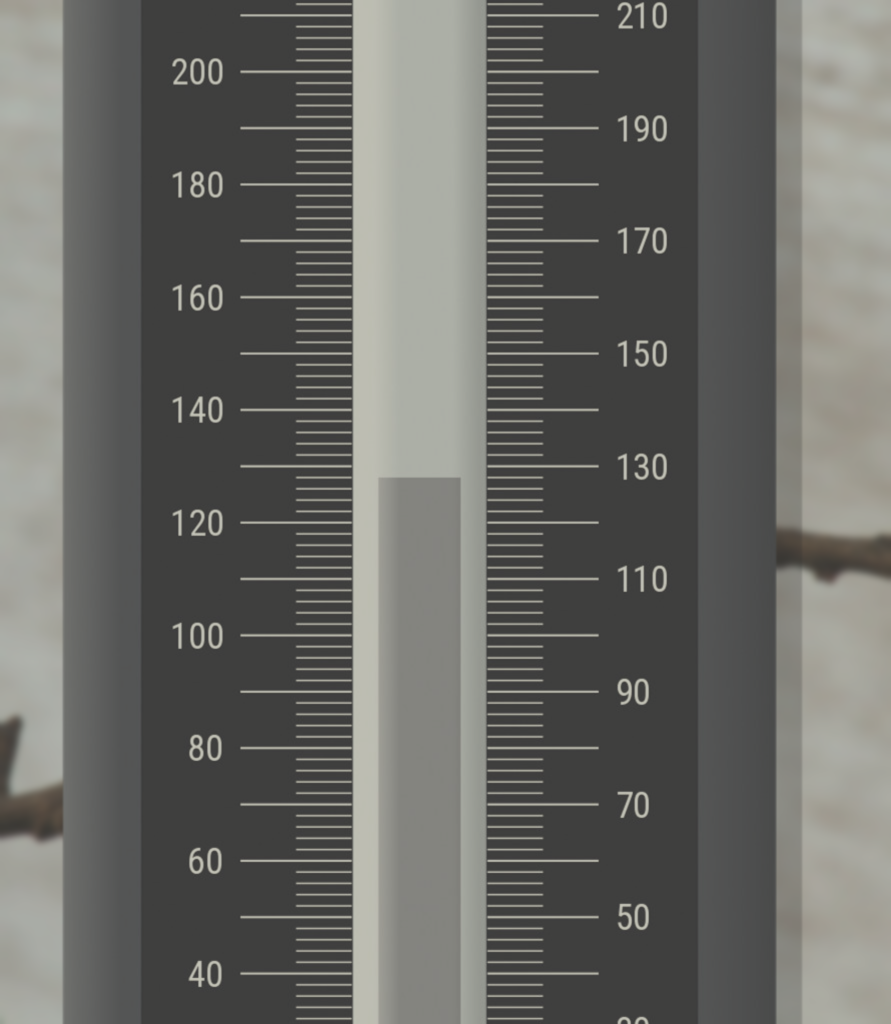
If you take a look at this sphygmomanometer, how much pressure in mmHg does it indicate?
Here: 128 mmHg
